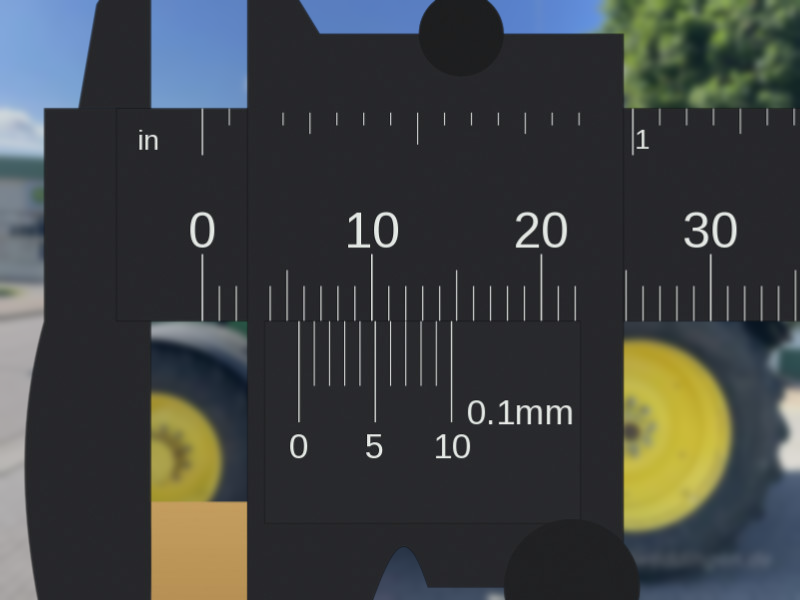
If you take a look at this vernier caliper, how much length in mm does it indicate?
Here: 5.7 mm
